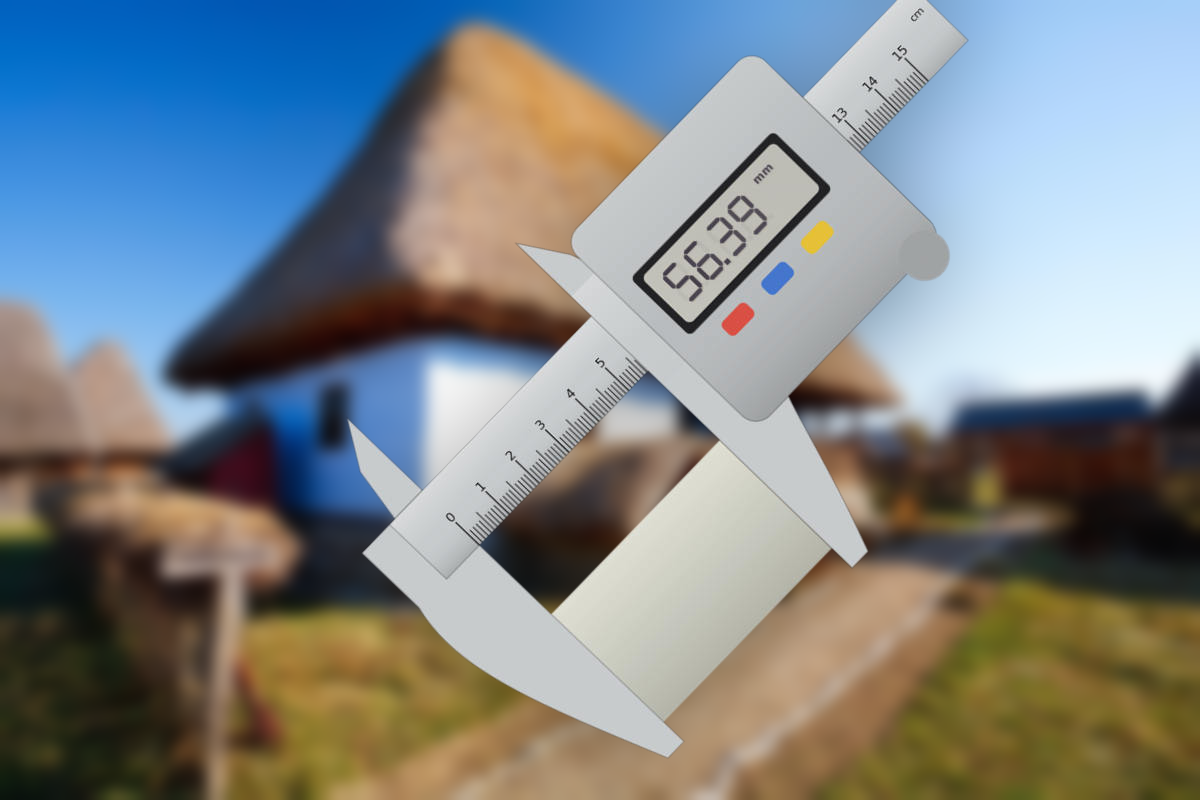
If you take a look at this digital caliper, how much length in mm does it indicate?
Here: 56.39 mm
